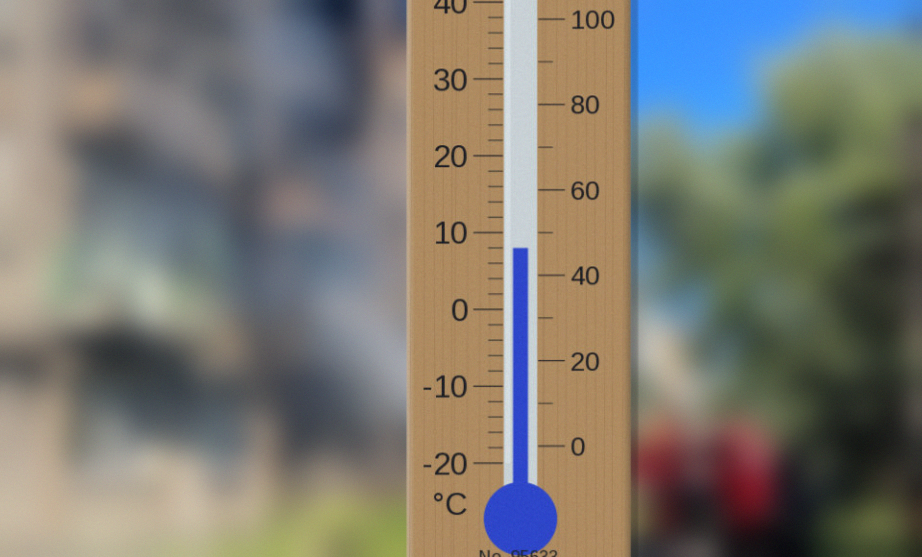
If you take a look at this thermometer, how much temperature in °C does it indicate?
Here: 8 °C
